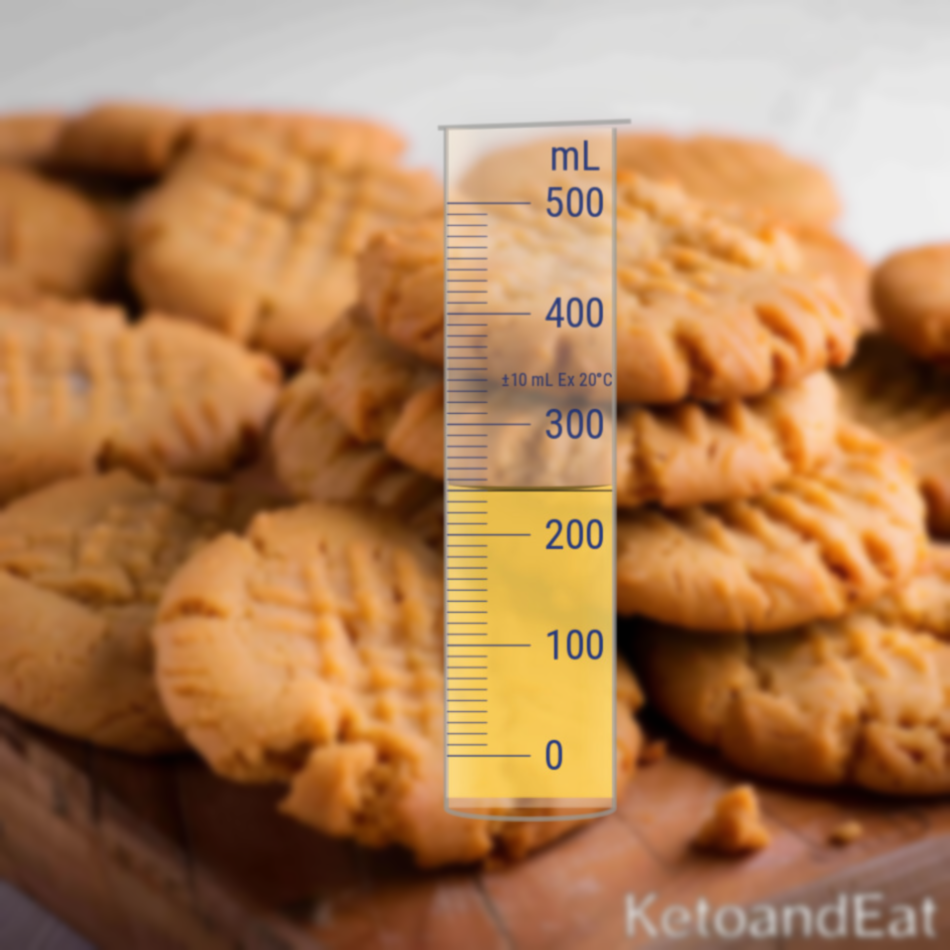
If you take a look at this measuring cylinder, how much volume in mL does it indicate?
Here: 240 mL
